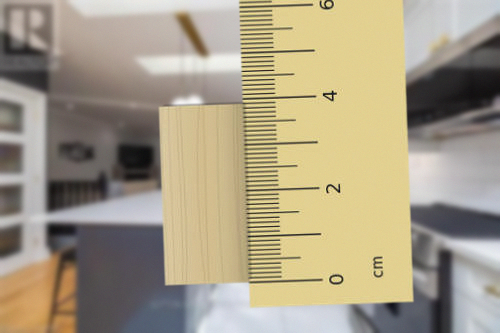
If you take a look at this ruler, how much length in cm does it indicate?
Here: 3.9 cm
